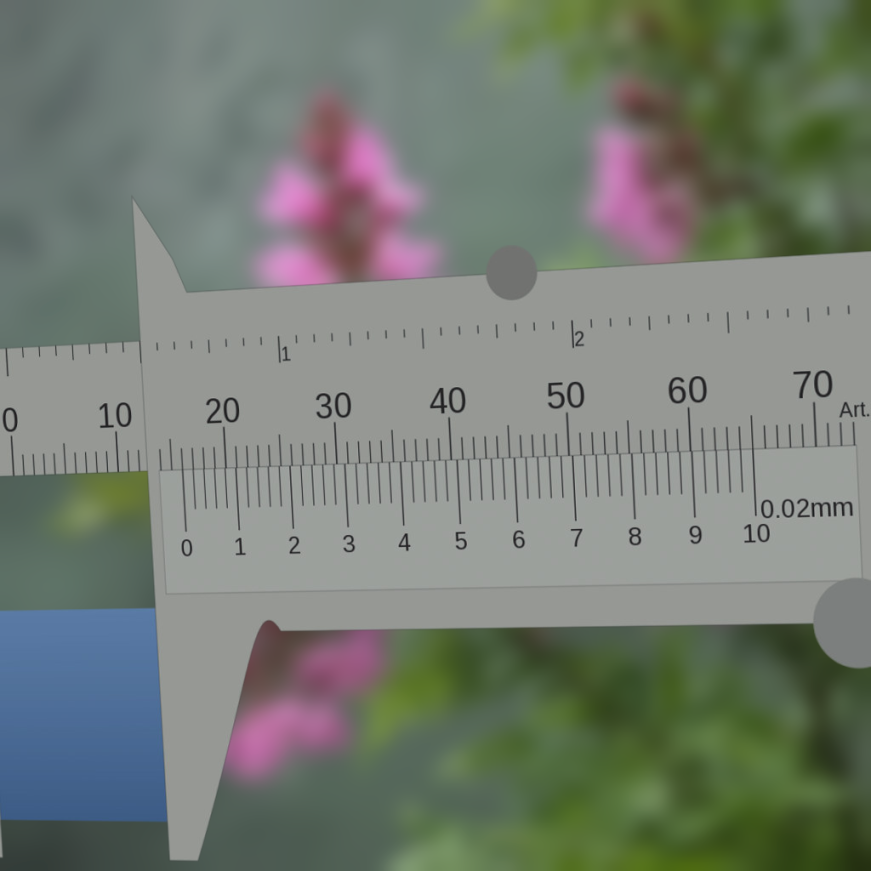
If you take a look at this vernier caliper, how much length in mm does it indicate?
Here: 16.0 mm
